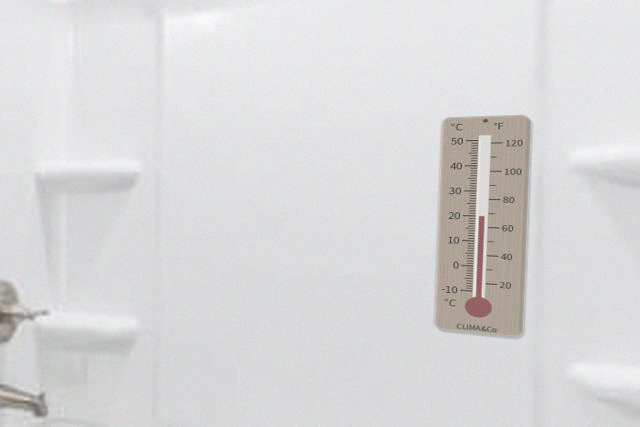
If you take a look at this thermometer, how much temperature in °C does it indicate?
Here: 20 °C
